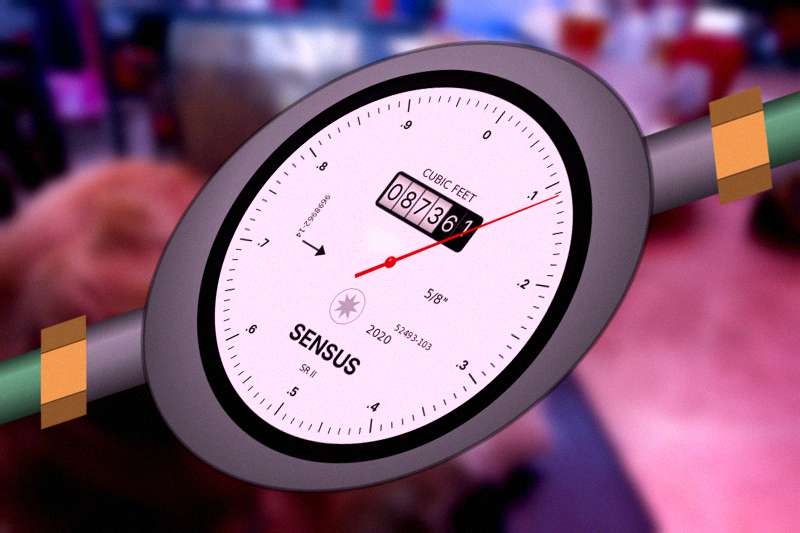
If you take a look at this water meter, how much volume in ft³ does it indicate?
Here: 87361.11 ft³
